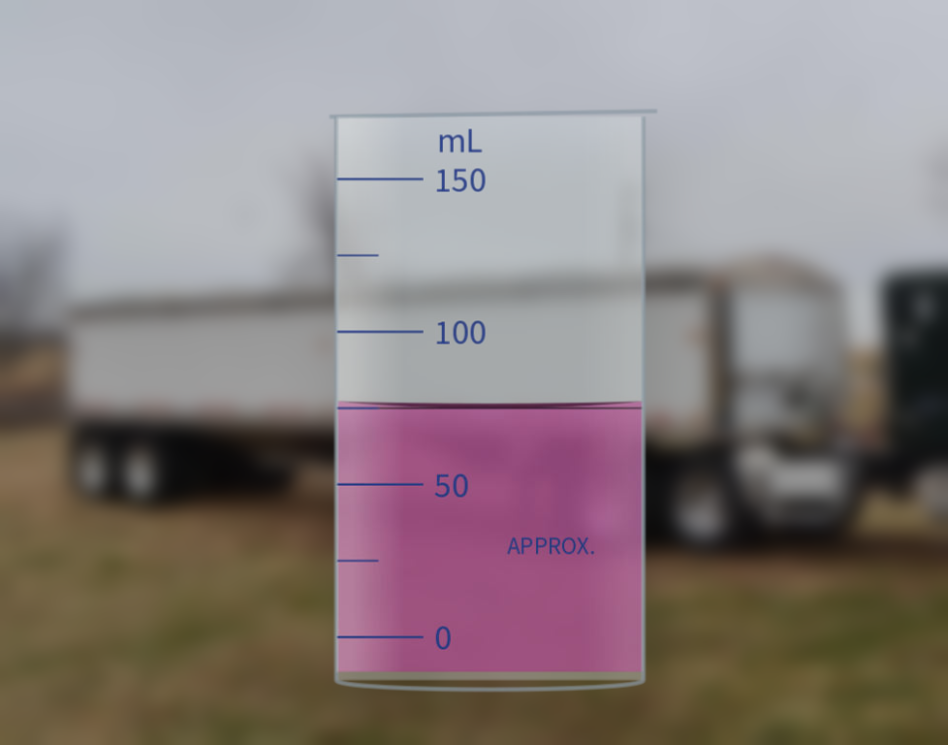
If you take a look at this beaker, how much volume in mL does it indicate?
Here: 75 mL
